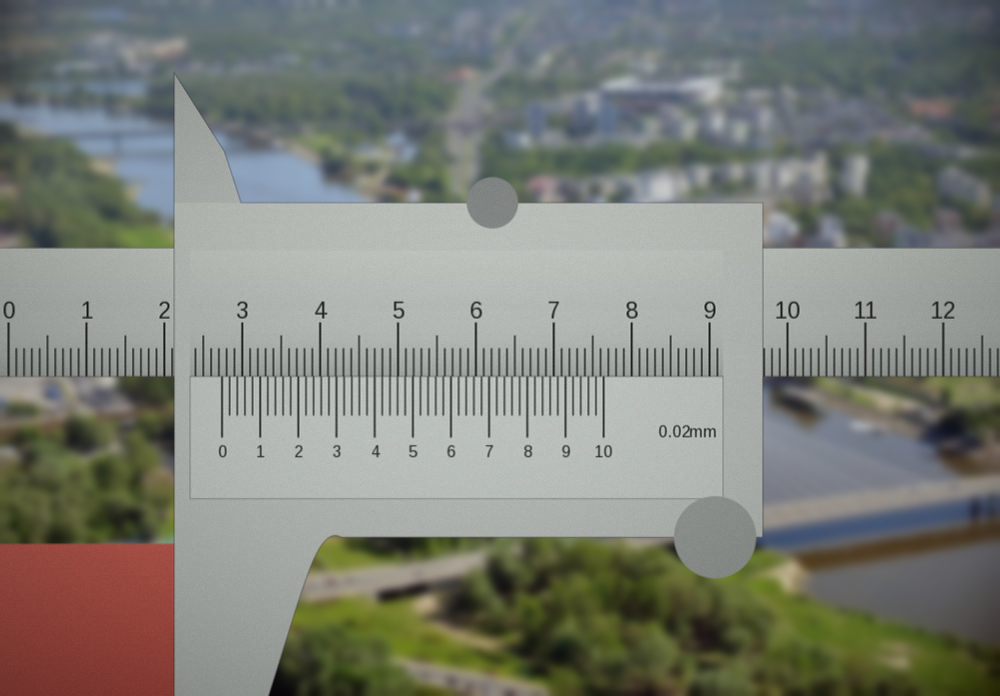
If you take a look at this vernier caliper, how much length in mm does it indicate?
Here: 27.4 mm
